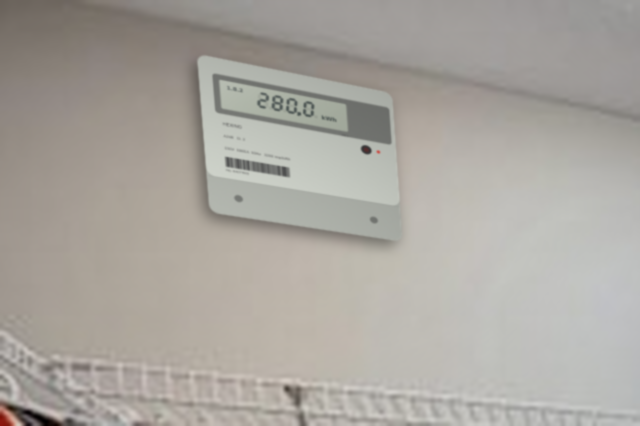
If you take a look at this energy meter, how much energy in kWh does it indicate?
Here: 280.0 kWh
